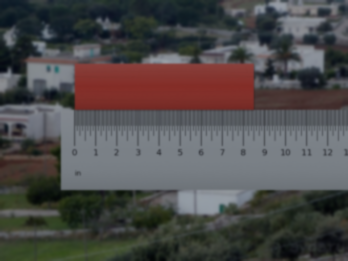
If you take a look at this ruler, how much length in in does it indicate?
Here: 8.5 in
